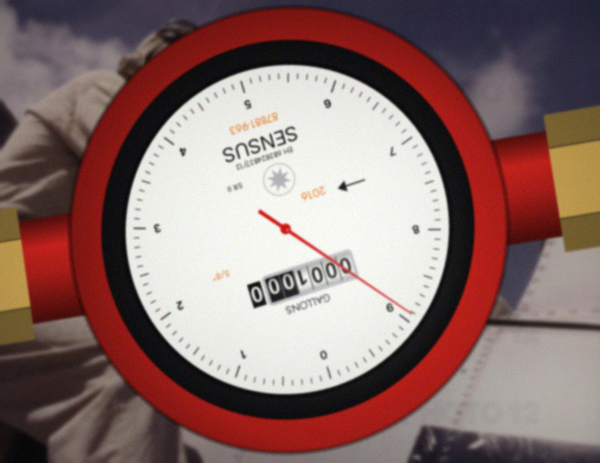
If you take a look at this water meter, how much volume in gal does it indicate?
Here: 998.9 gal
